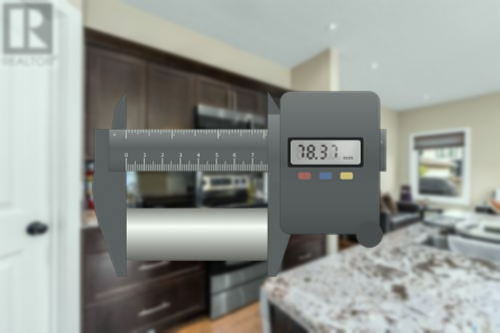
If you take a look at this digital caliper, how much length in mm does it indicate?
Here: 78.37 mm
